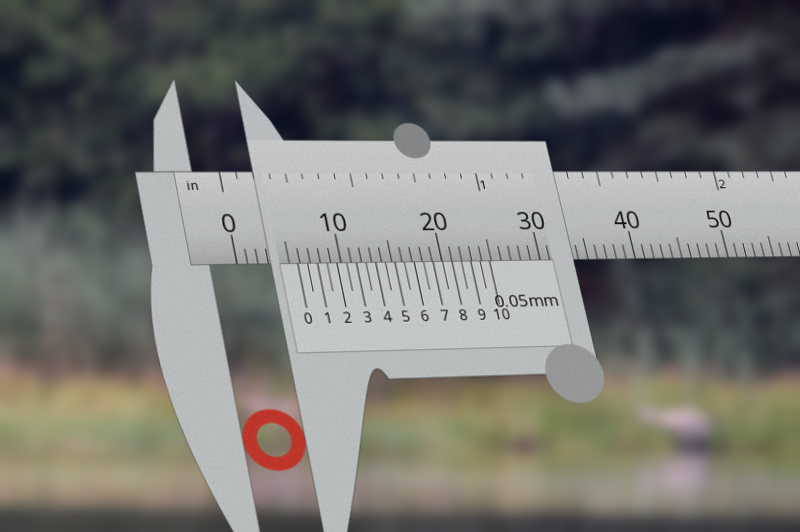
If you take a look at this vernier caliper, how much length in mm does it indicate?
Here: 5.8 mm
